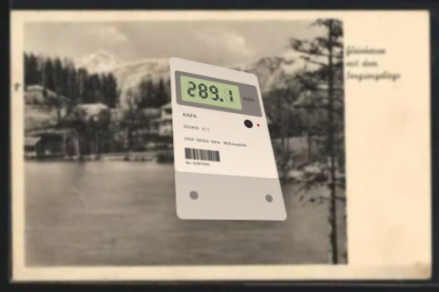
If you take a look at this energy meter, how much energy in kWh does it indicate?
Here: 289.1 kWh
